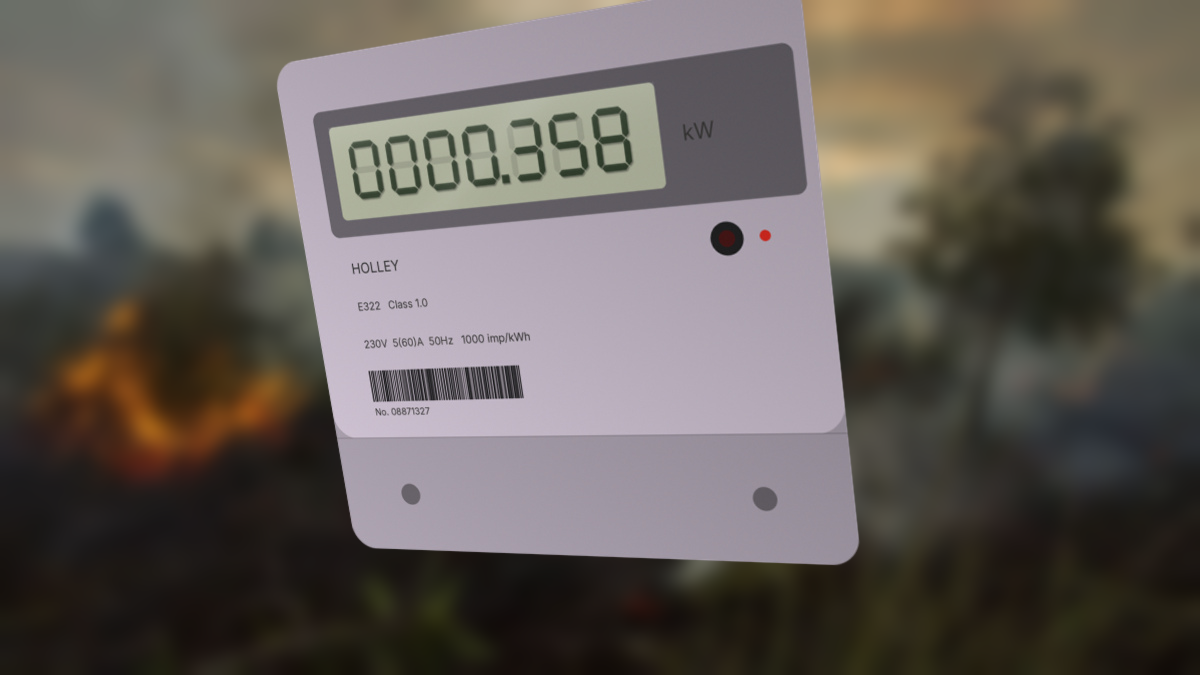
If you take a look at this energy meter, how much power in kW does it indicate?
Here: 0.358 kW
